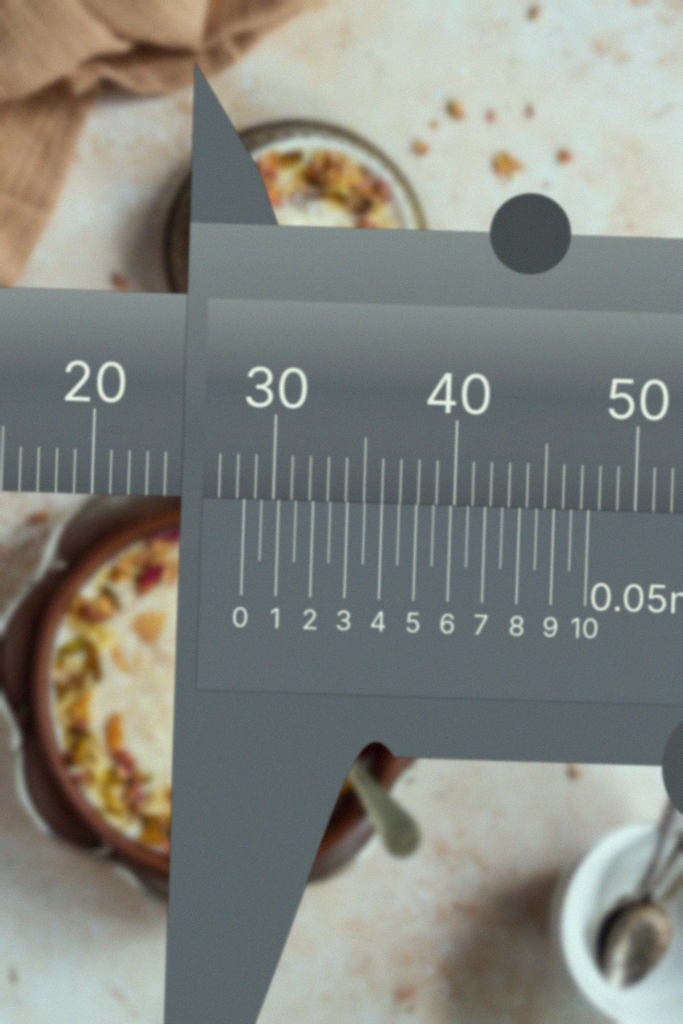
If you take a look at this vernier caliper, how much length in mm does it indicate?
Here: 28.4 mm
